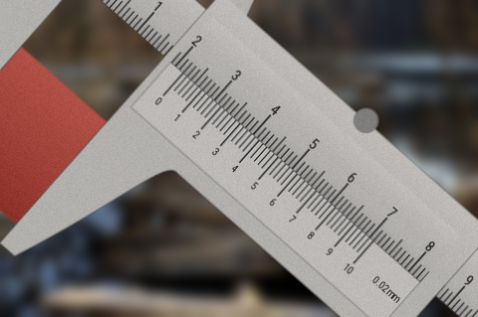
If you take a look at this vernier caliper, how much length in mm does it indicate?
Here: 22.0 mm
